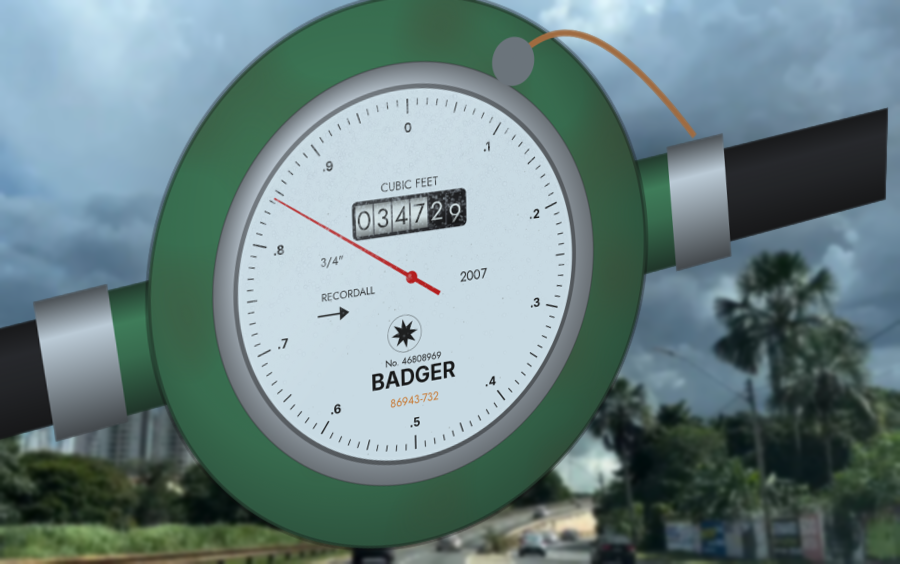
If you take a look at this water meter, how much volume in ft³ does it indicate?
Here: 34728.84 ft³
